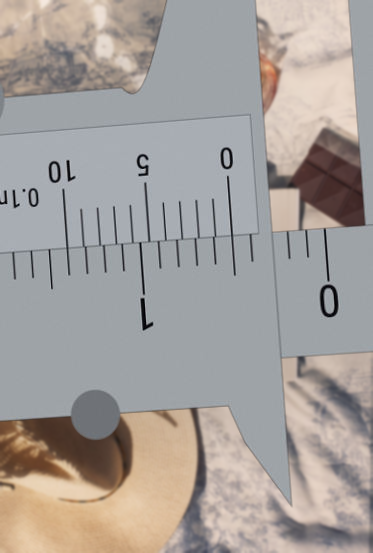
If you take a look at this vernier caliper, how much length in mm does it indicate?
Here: 5.0 mm
